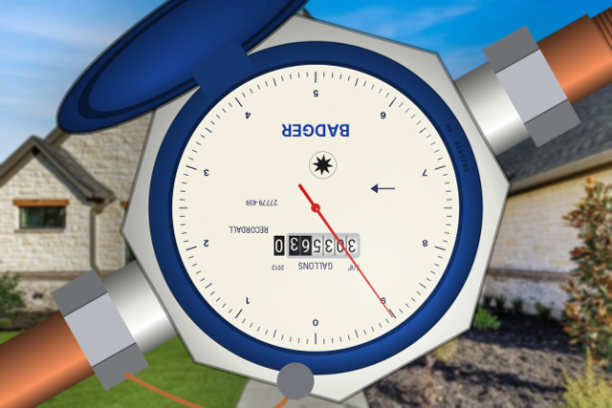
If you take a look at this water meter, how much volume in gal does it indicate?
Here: 3035629.0 gal
